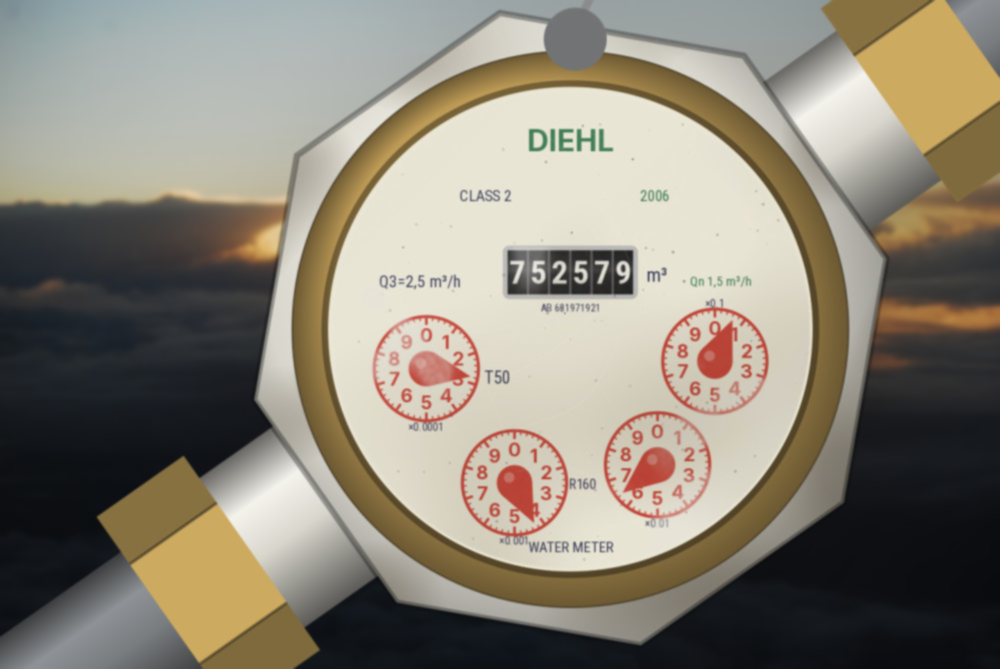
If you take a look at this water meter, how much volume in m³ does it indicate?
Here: 752579.0642 m³
